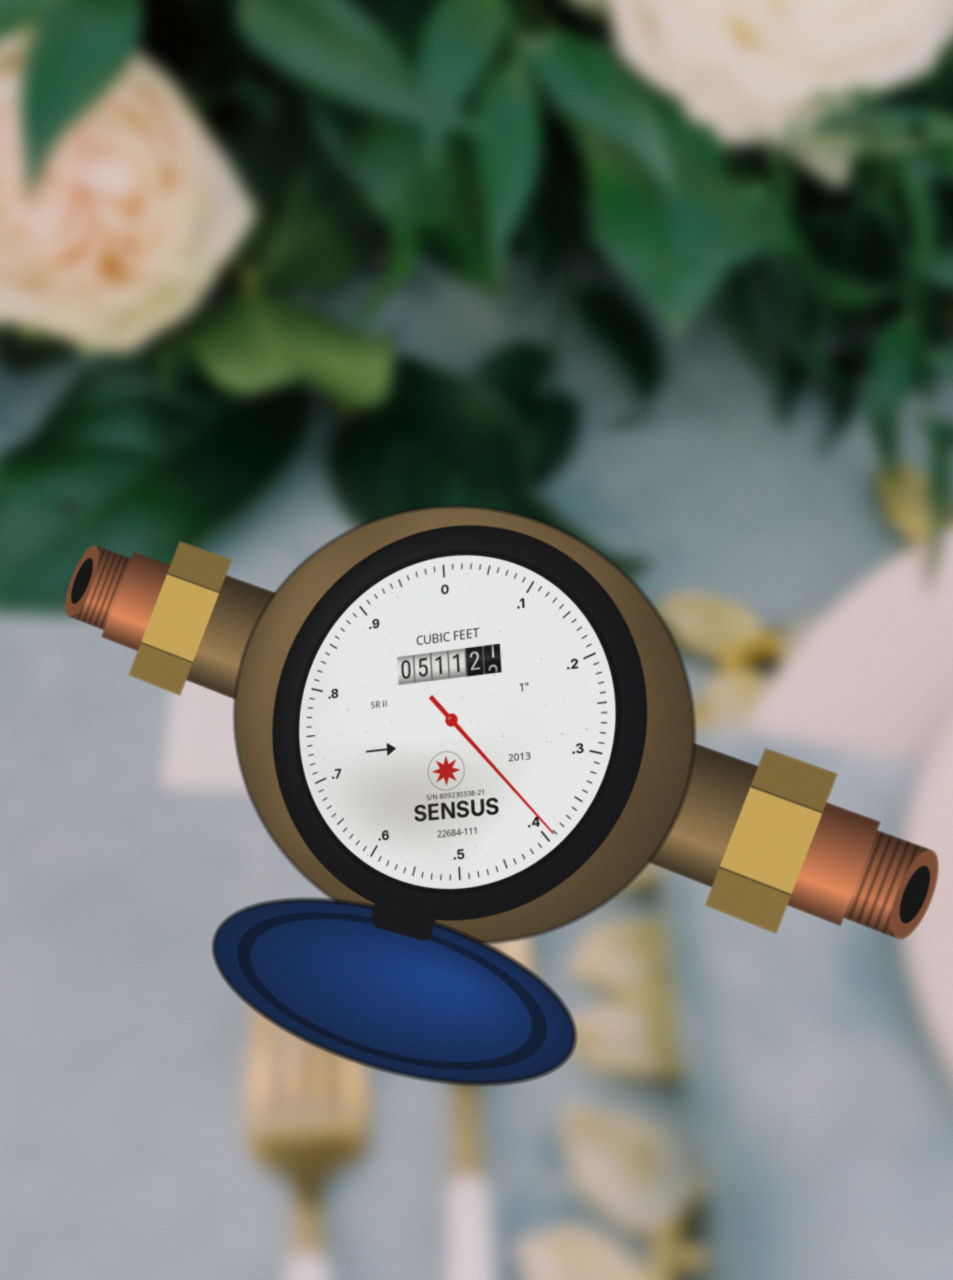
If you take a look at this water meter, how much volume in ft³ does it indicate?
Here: 51121.39 ft³
